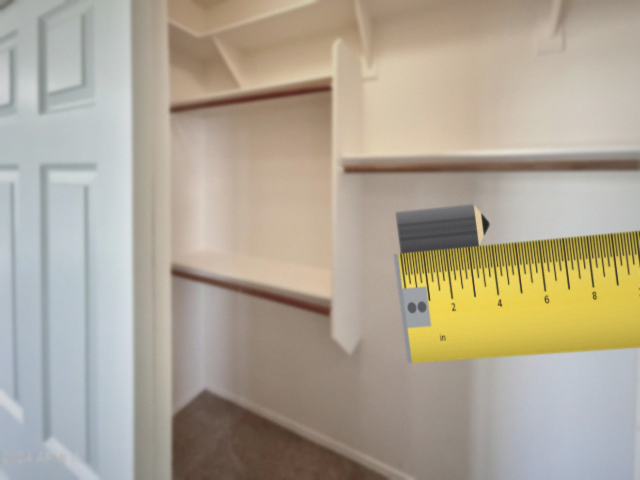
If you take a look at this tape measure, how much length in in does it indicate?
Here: 4 in
